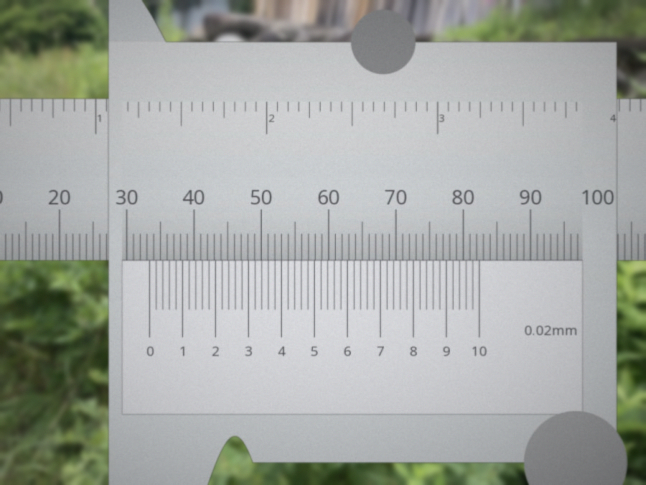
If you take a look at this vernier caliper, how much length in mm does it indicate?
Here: 33.4 mm
